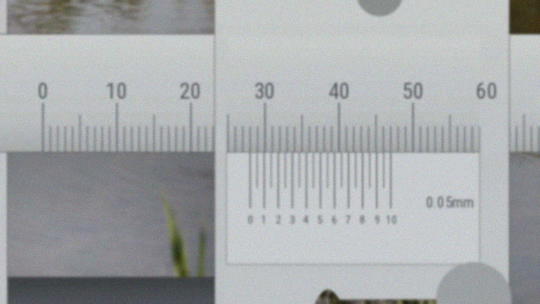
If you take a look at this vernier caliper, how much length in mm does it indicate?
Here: 28.0 mm
